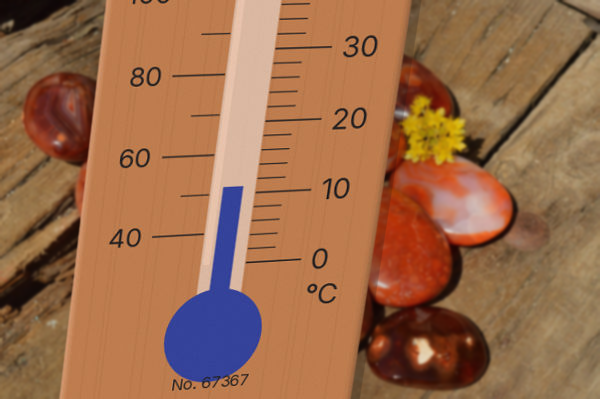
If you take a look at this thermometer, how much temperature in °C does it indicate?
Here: 11 °C
